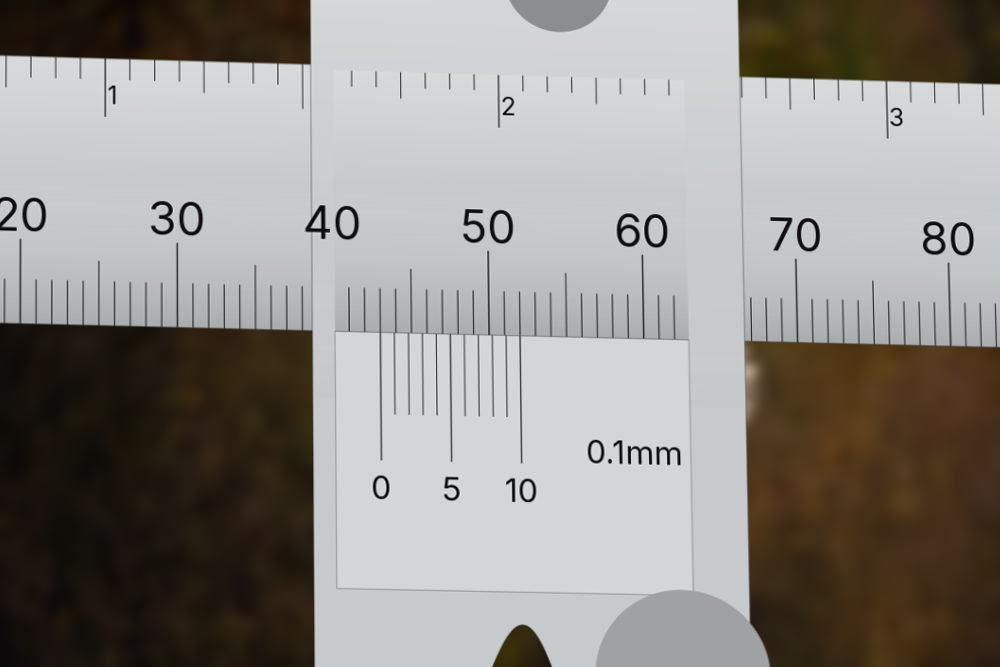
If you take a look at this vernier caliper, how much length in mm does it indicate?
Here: 43.0 mm
